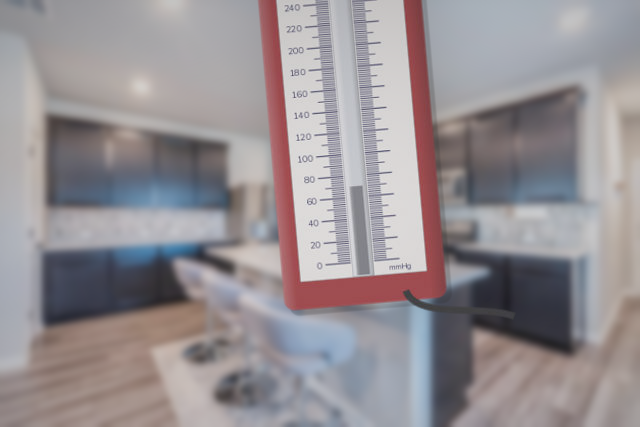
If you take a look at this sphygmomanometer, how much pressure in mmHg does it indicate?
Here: 70 mmHg
